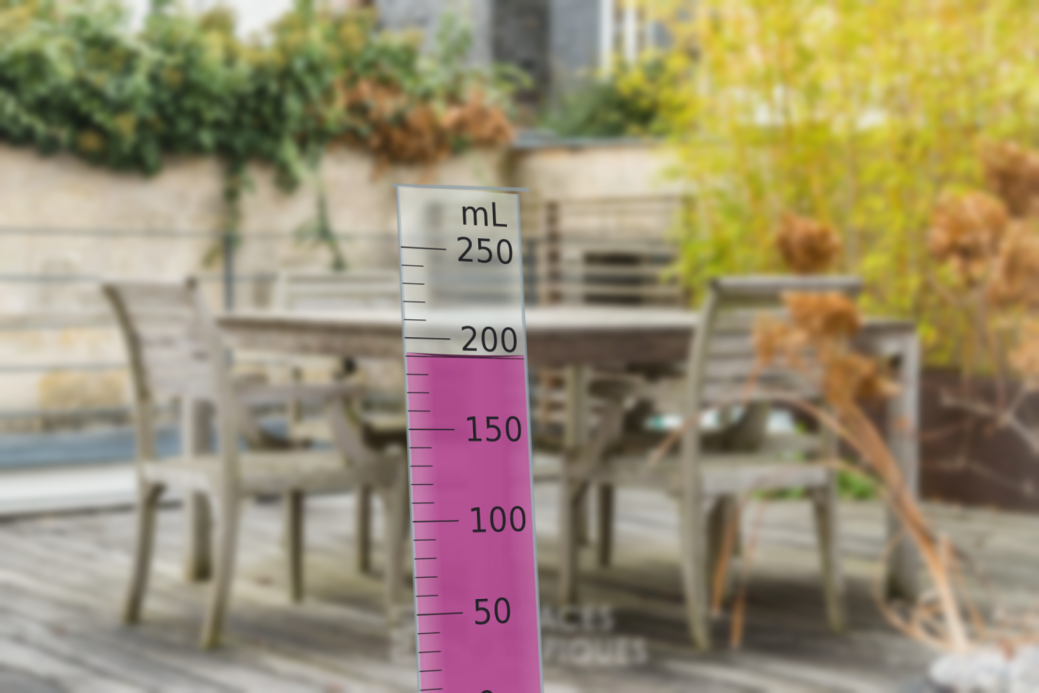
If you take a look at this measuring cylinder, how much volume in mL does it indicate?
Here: 190 mL
